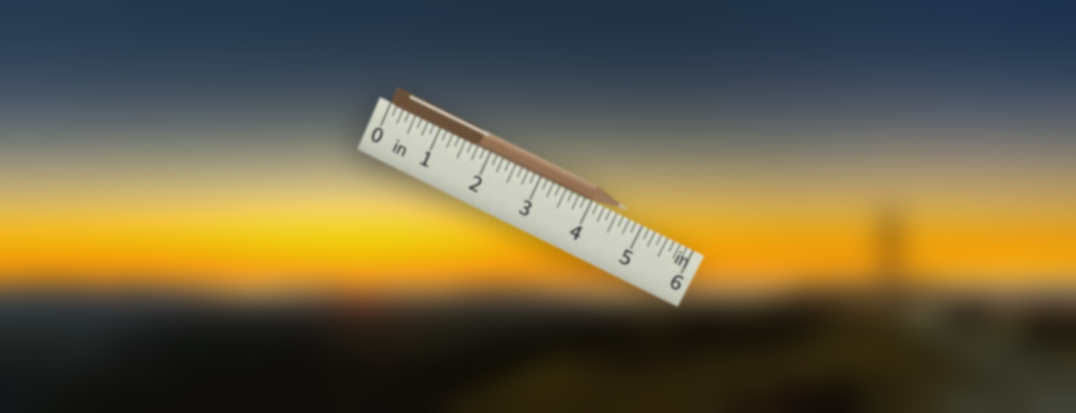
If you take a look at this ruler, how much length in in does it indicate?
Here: 4.625 in
